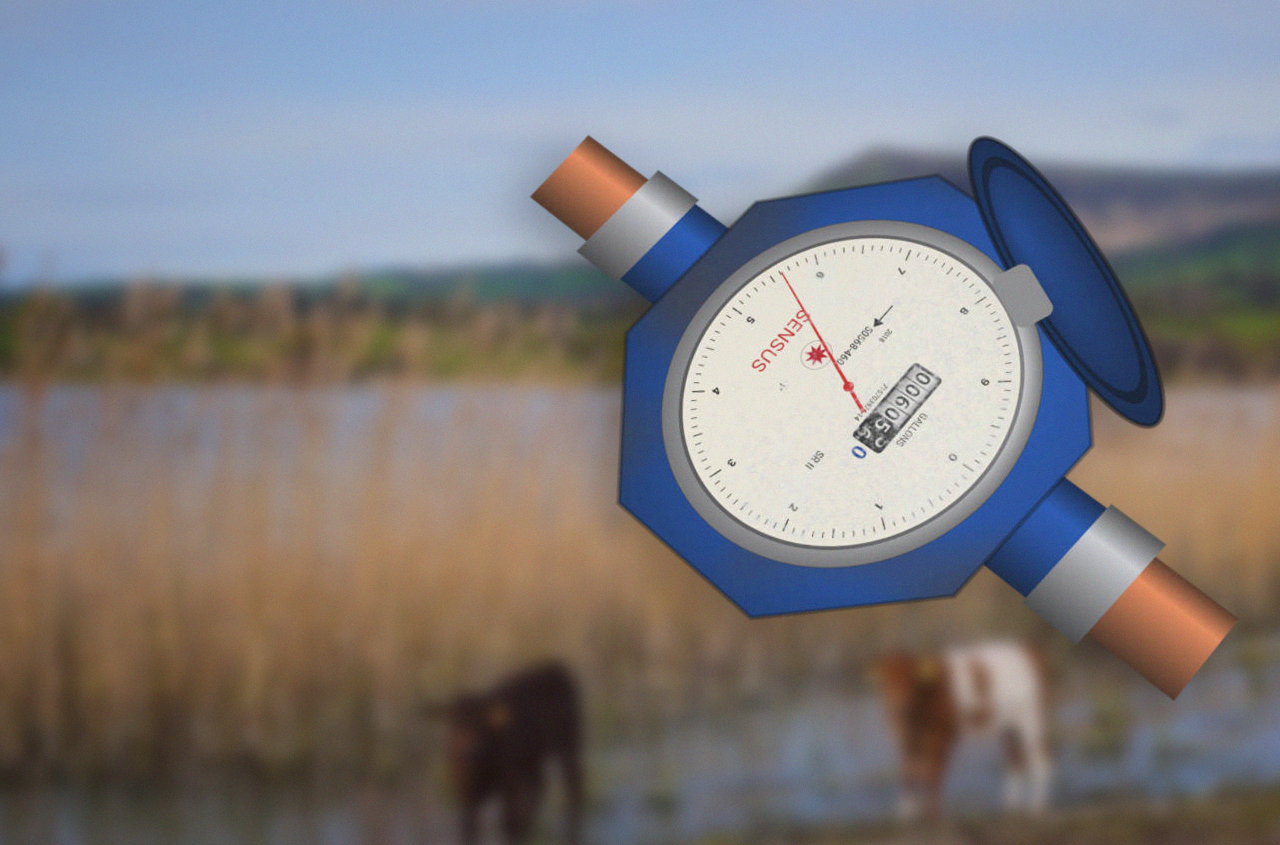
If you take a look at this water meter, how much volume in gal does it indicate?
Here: 60555.6 gal
